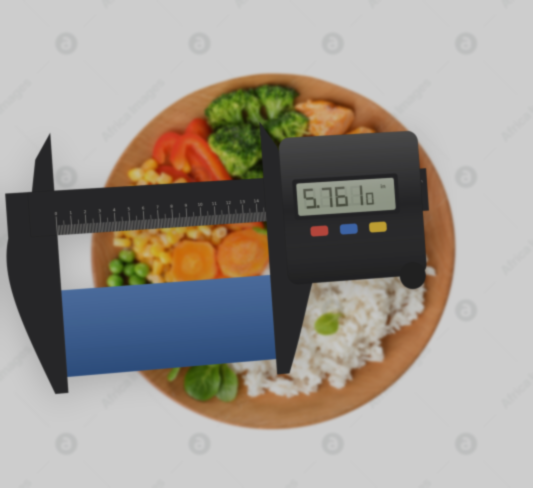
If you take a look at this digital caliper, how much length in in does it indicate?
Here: 5.7610 in
